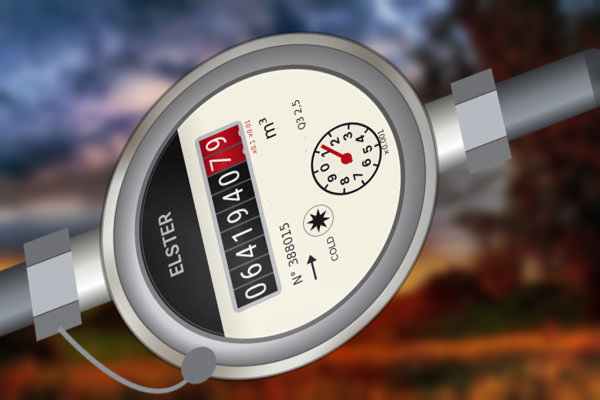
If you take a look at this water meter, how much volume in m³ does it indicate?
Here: 641940.791 m³
